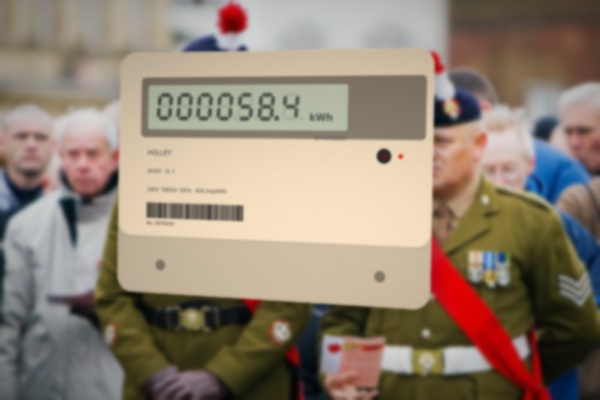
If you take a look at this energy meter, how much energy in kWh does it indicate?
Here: 58.4 kWh
